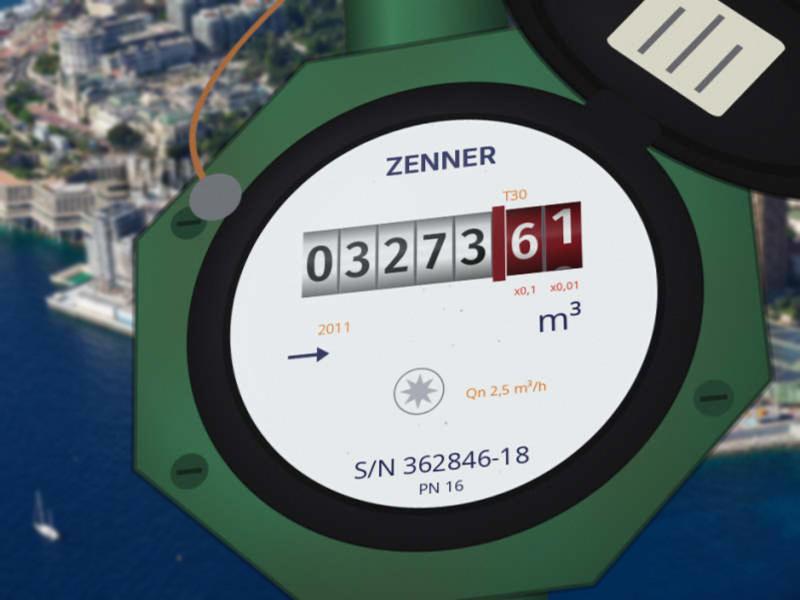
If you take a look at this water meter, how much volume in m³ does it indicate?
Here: 3273.61 m³
